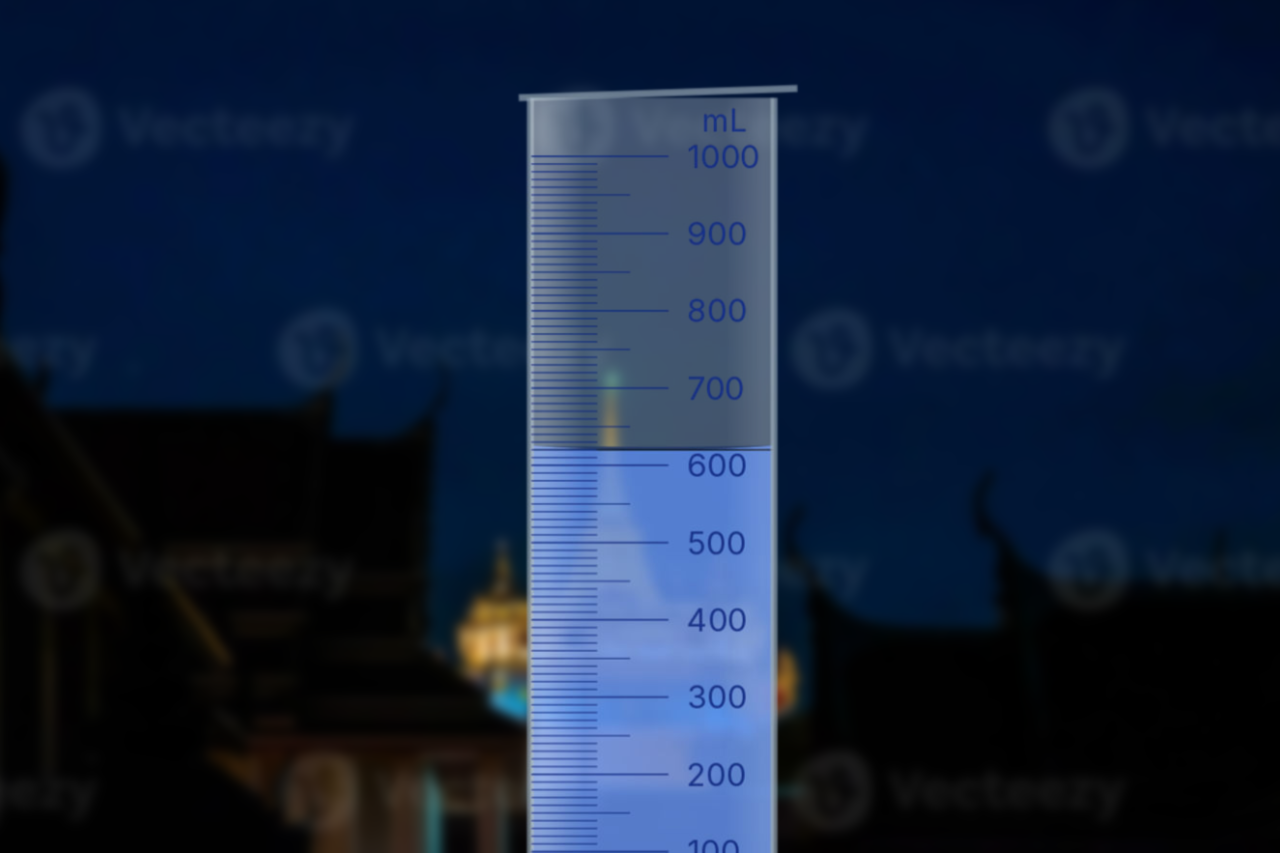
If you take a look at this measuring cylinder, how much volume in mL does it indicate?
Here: 620 mL
